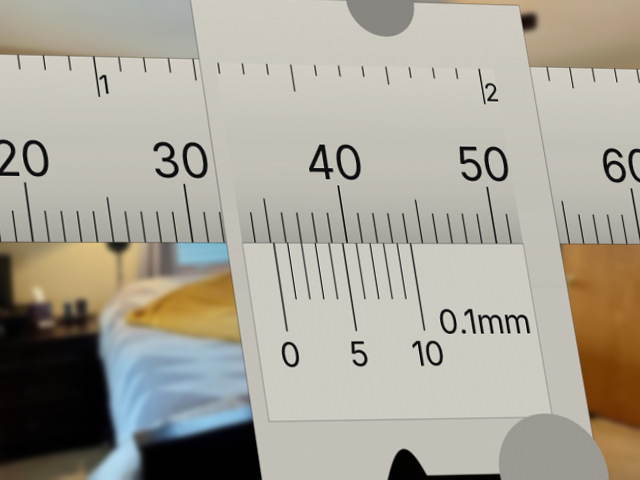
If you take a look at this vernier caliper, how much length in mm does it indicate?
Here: 35.2 mm
